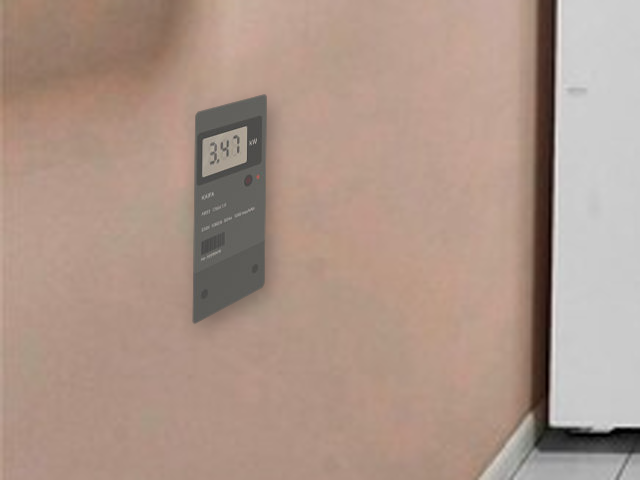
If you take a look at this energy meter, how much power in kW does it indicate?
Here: 3.47 kW
